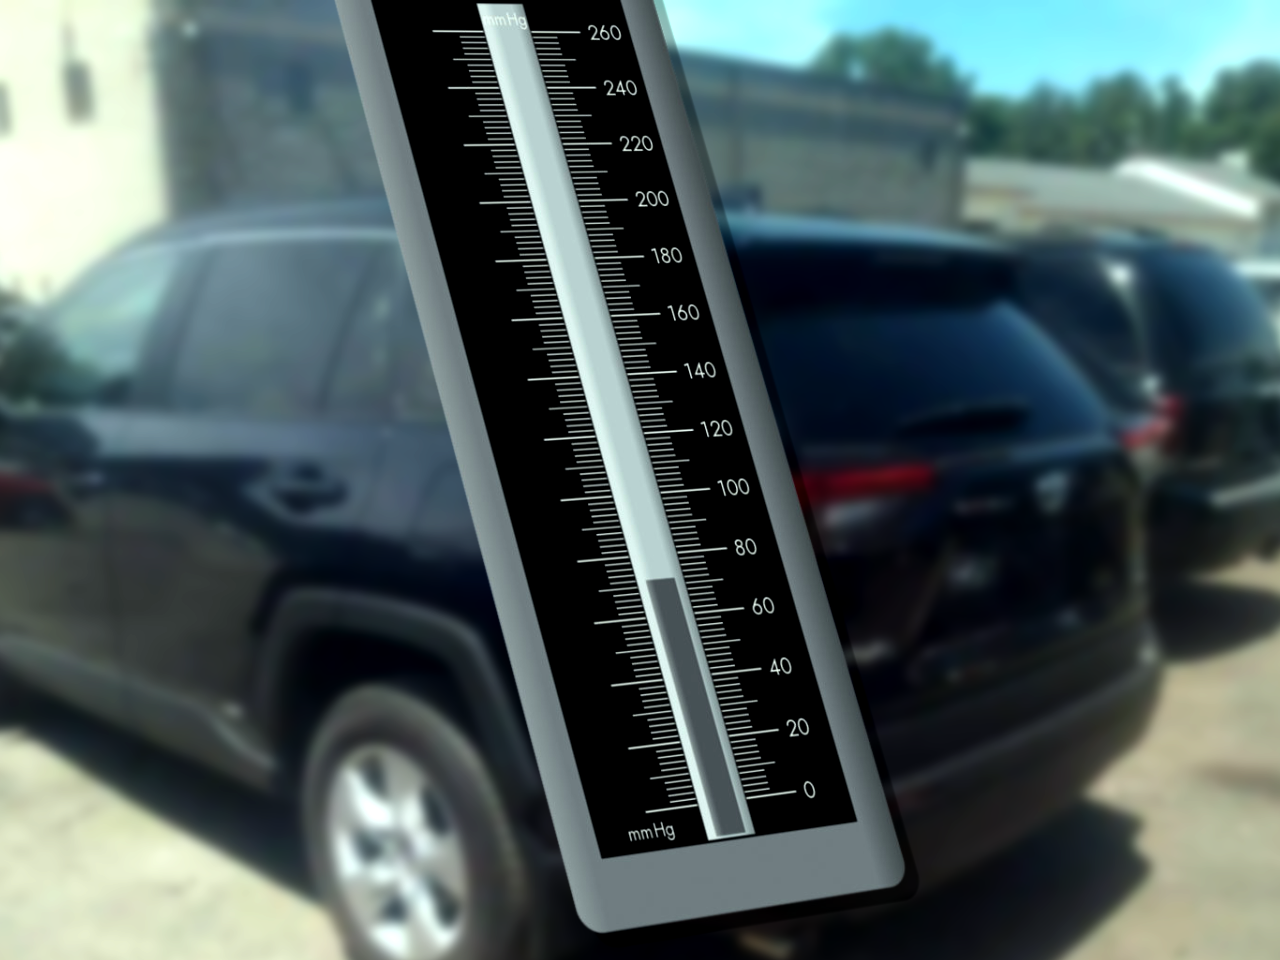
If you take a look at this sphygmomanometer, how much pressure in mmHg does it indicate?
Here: 72 mmHg
